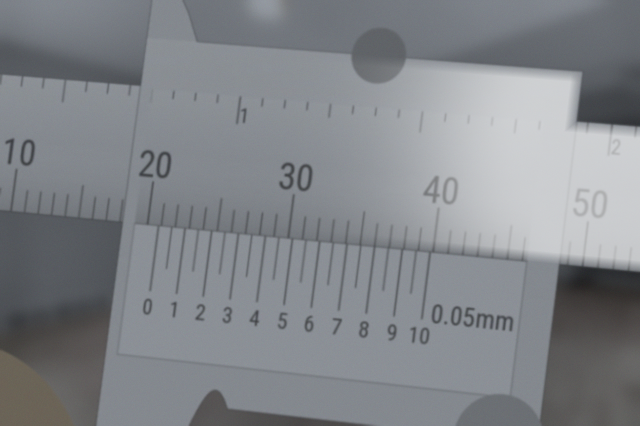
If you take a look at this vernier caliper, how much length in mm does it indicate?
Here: 20.8 mm
